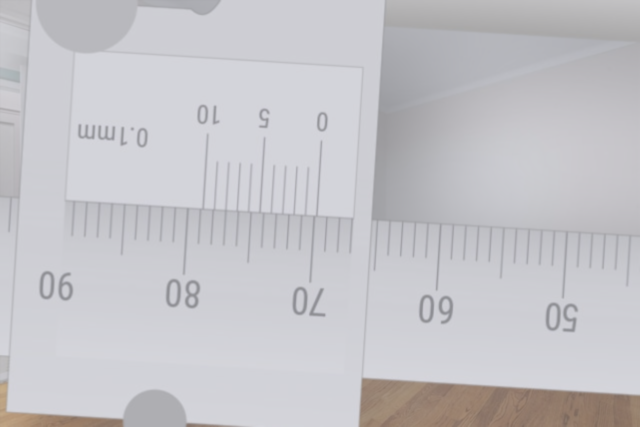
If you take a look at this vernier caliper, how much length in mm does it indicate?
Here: 69.8 mm
